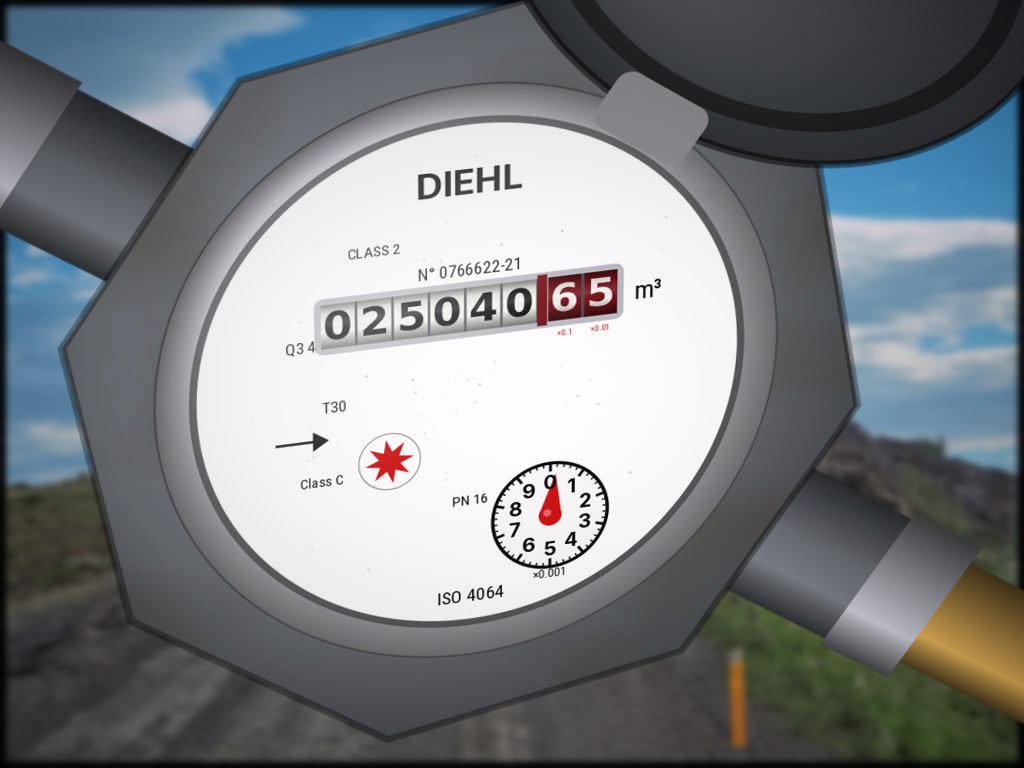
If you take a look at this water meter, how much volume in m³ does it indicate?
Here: 25040.650 m³
